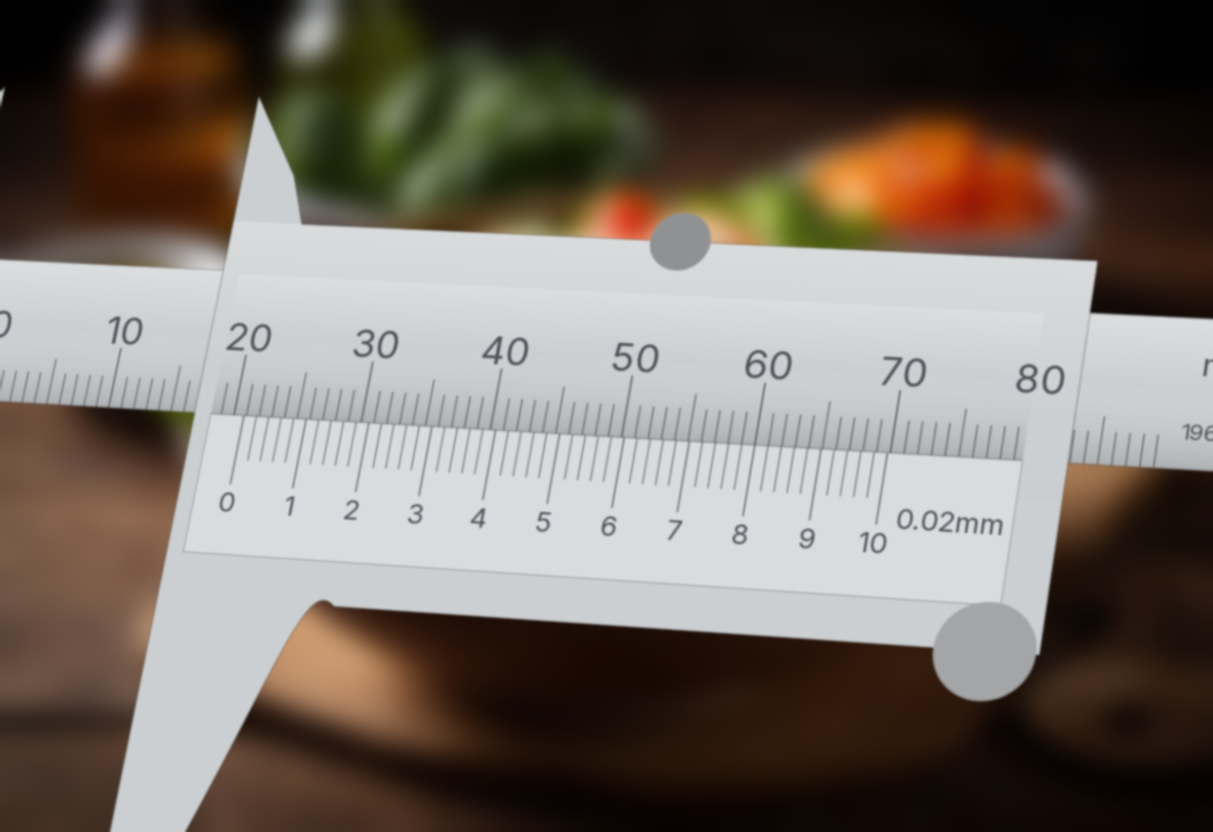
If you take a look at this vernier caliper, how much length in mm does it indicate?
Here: 20.8 mm
